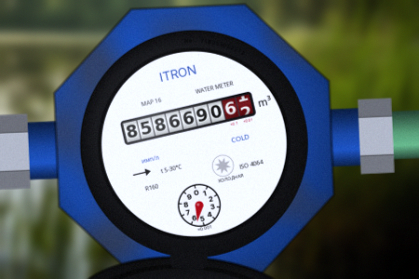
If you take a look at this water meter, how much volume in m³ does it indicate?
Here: 8586690.615 m³
